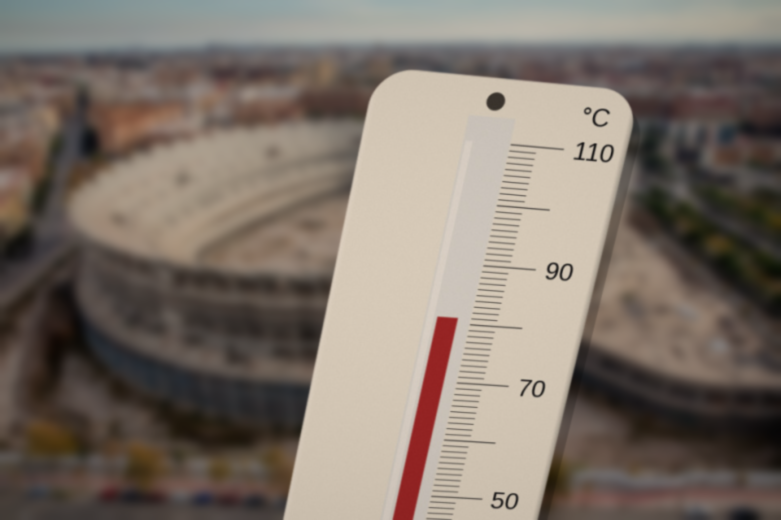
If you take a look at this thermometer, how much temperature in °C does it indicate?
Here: 81 °C
